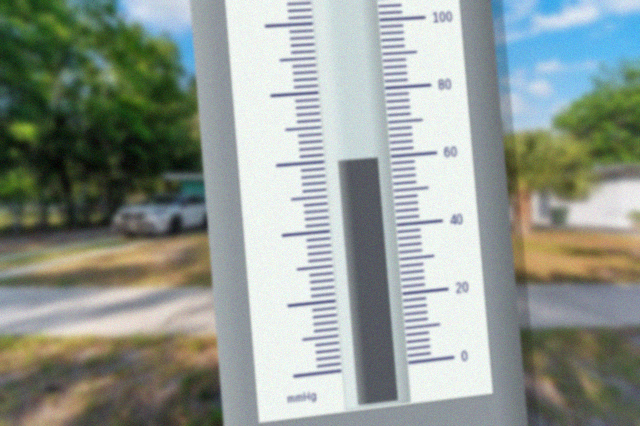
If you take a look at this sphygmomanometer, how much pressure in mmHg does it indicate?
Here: 60 mmHg
